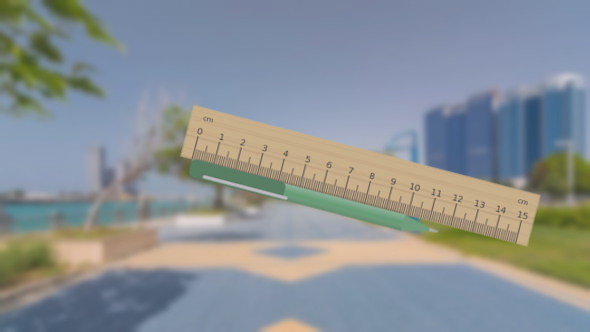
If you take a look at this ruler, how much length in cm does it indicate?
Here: 11.5 cm
